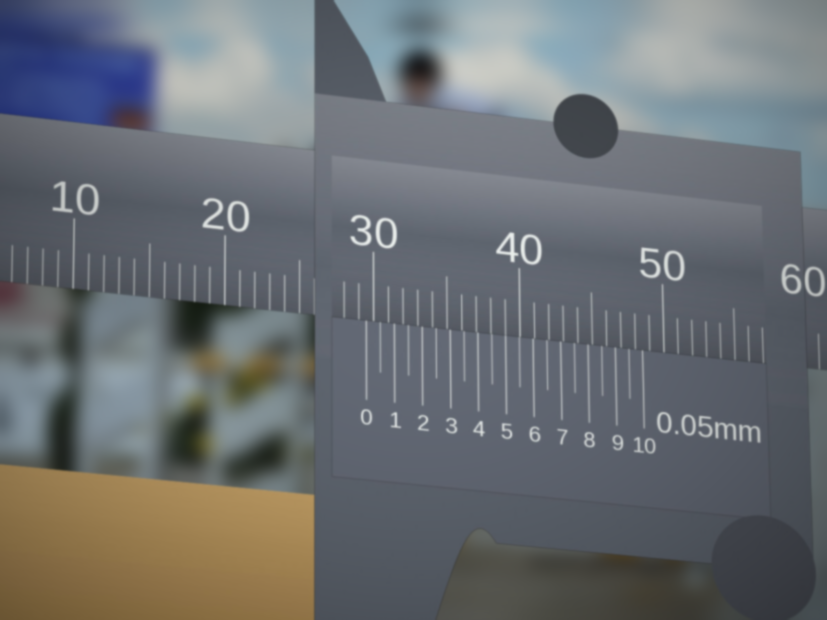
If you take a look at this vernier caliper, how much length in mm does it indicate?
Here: 29.5 mm
